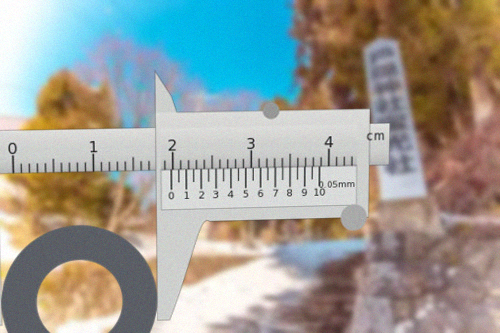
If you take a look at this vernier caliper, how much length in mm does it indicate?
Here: 19.8 mm
